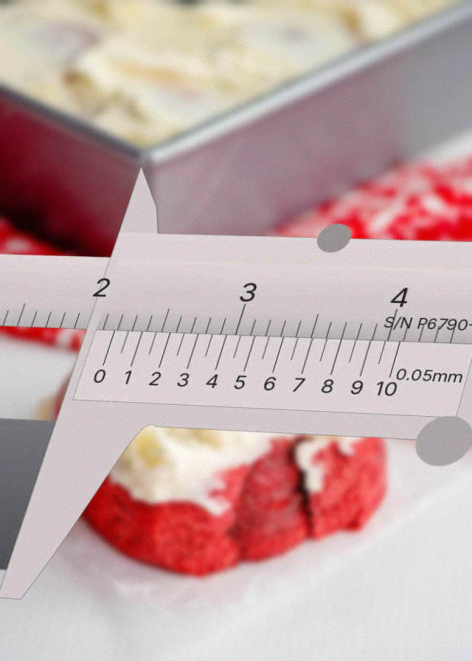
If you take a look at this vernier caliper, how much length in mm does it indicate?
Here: 21.8 mm
